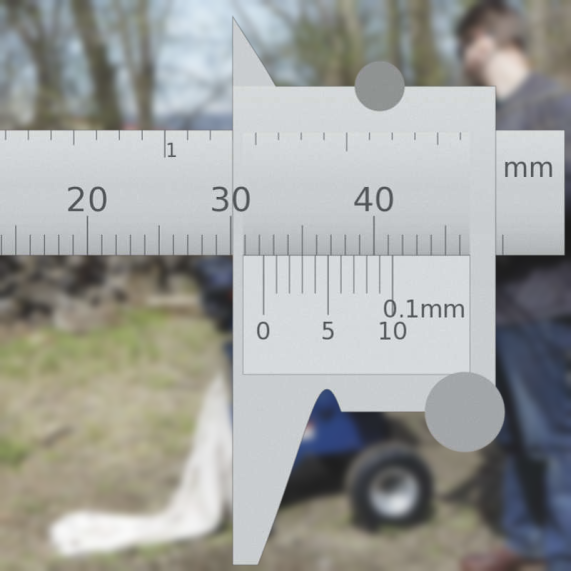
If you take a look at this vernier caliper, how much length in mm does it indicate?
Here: 32.3 mm
